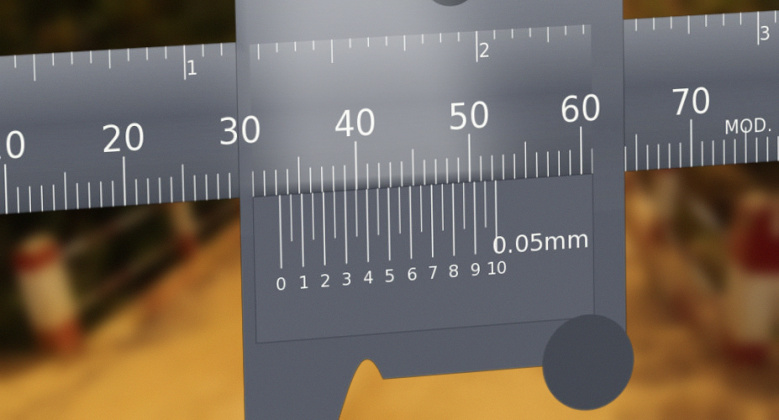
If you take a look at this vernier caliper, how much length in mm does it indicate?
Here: 33.3 mm
